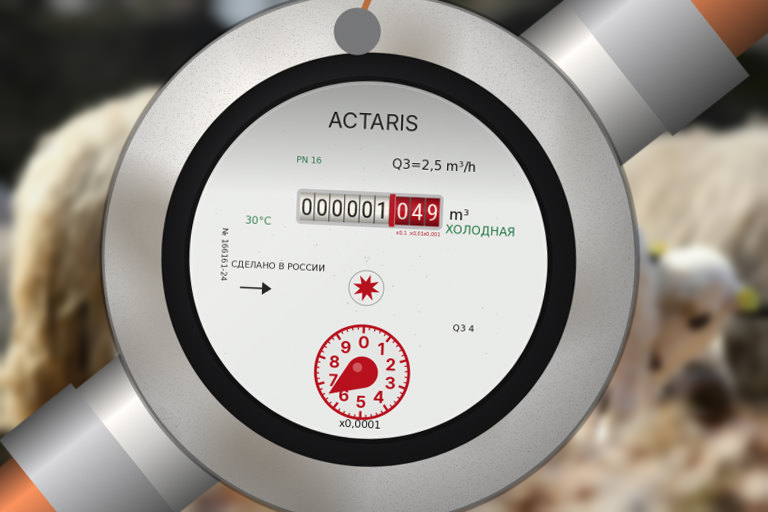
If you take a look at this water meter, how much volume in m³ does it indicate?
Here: 1.0496 m³
